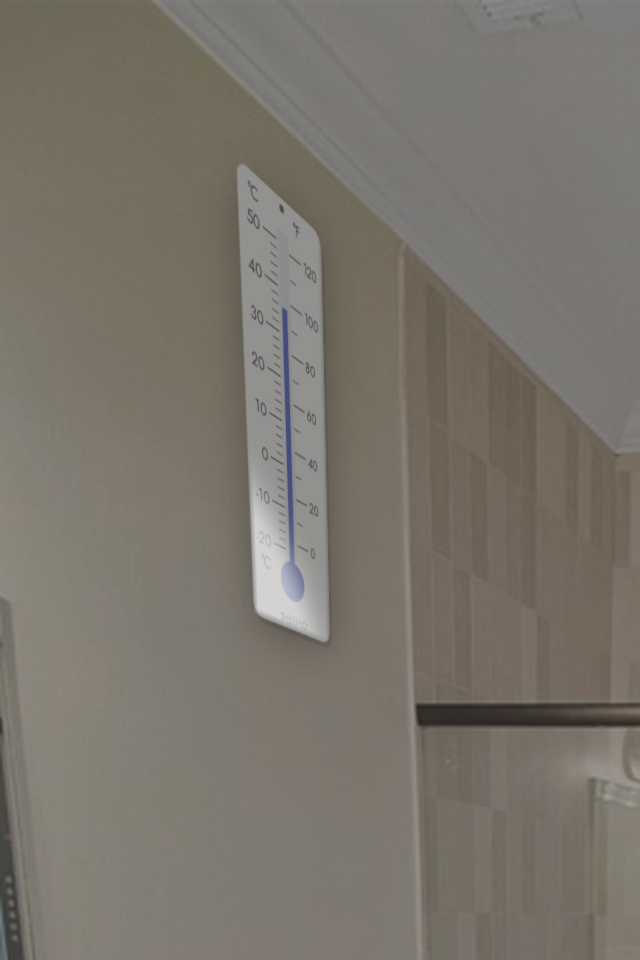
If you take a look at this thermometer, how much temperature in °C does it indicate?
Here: 36 °C
